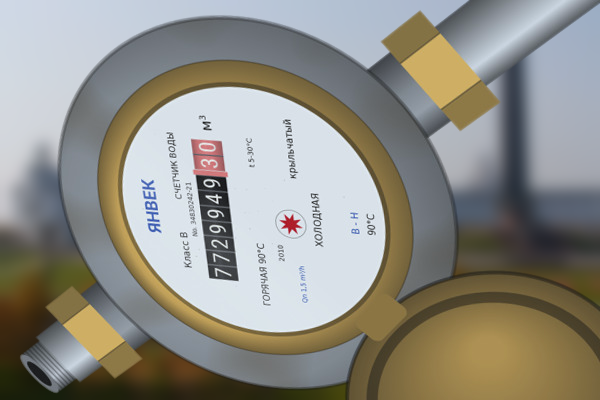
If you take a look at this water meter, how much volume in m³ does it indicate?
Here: 7729949.30 m³
